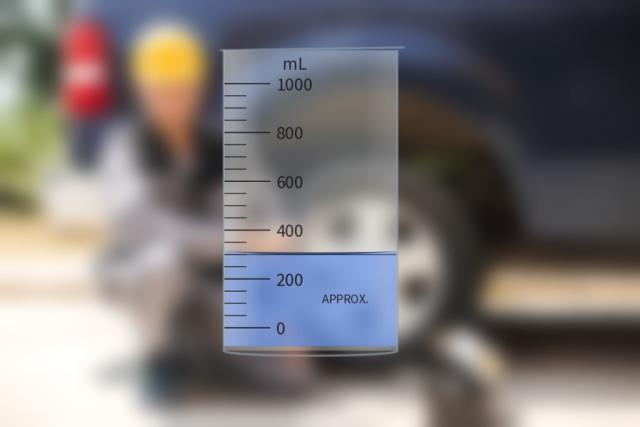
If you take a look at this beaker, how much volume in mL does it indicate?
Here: 300 mL
